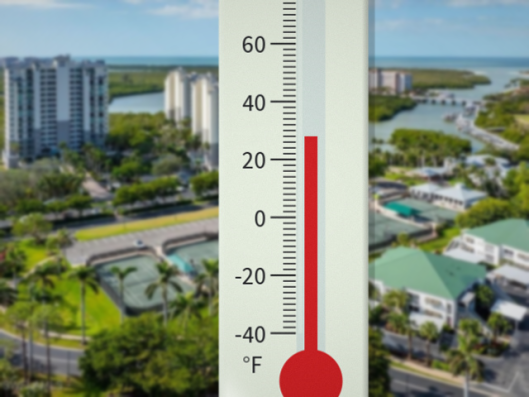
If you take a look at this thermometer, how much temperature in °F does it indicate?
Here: 28 °F
